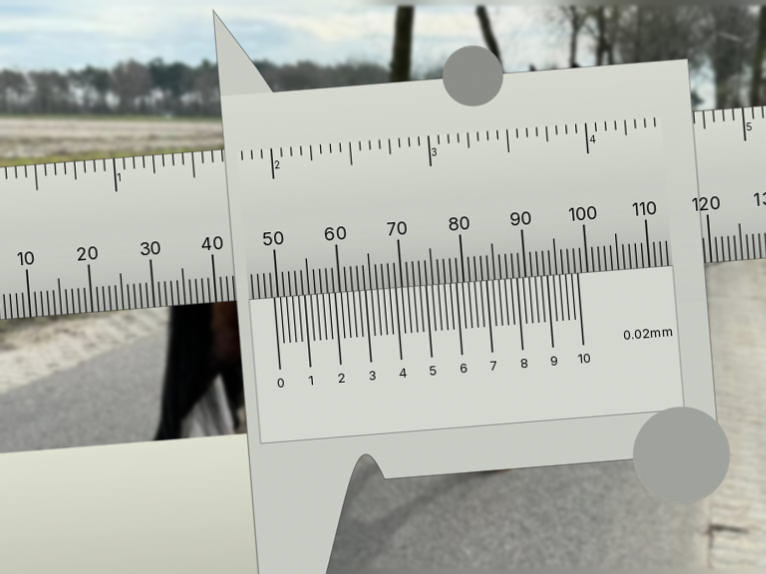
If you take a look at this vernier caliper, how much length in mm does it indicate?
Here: 49.4 mm
